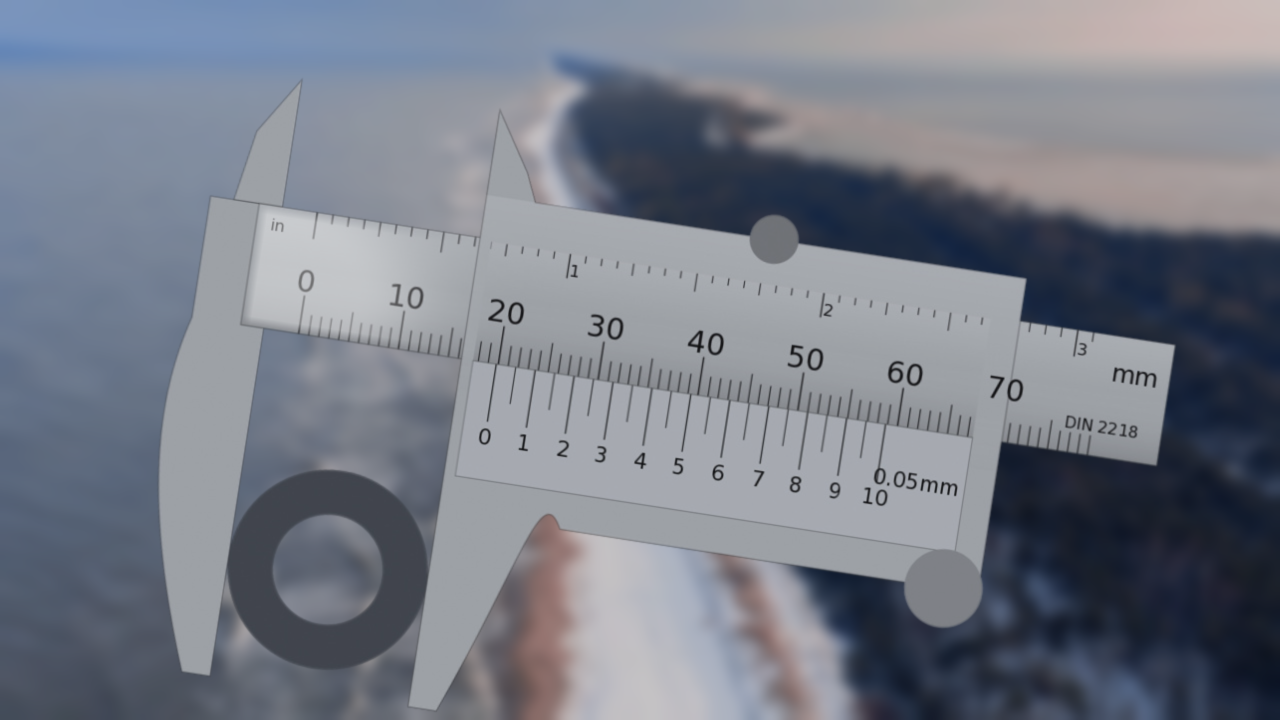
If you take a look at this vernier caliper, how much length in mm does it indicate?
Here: 19.8 mm
